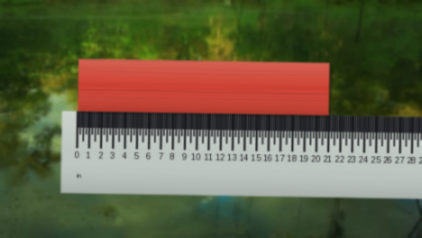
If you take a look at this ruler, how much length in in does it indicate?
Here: 21 in
